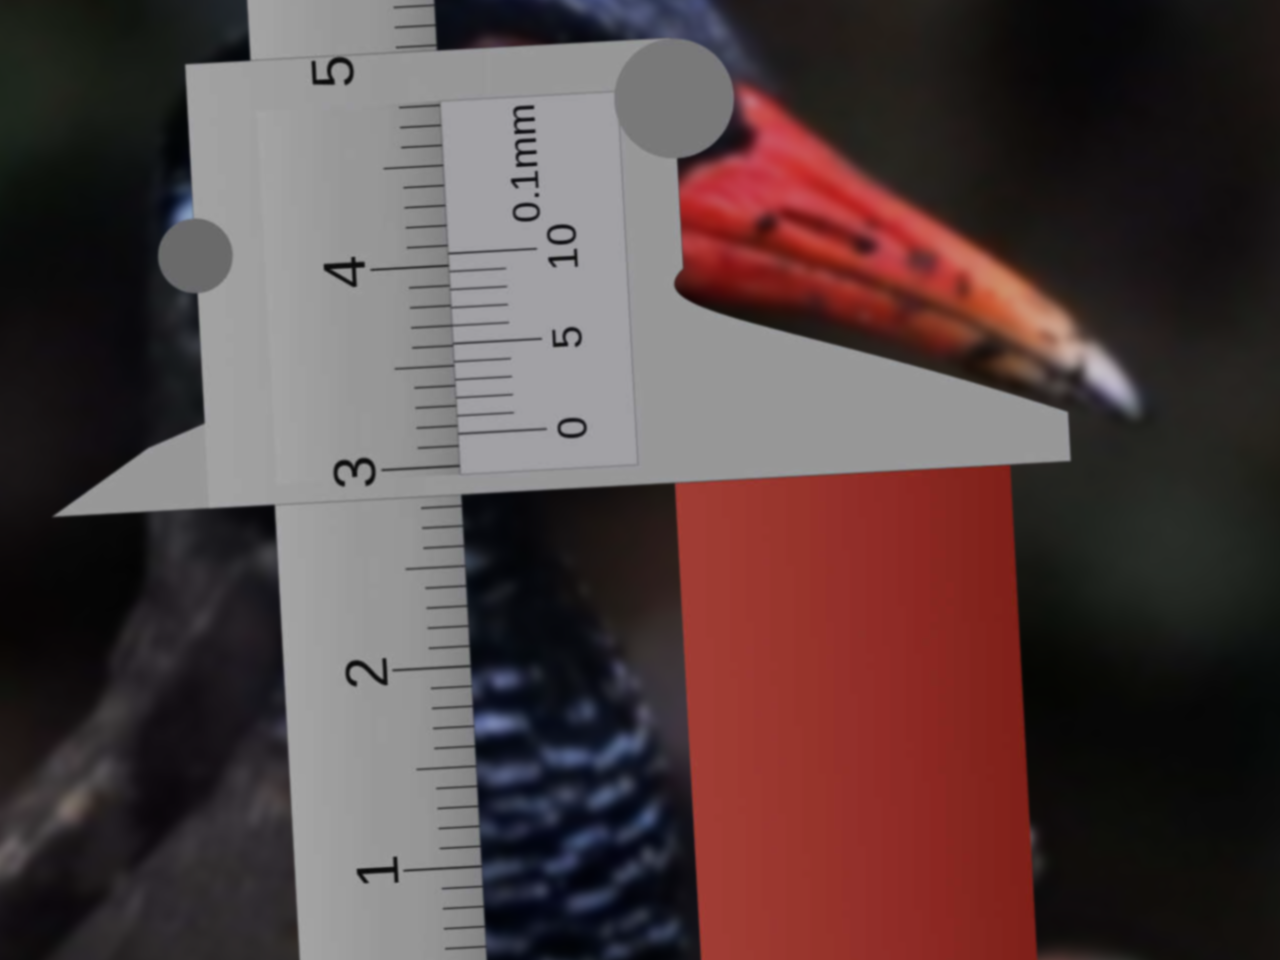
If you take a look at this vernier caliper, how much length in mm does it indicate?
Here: 31.6 mm
